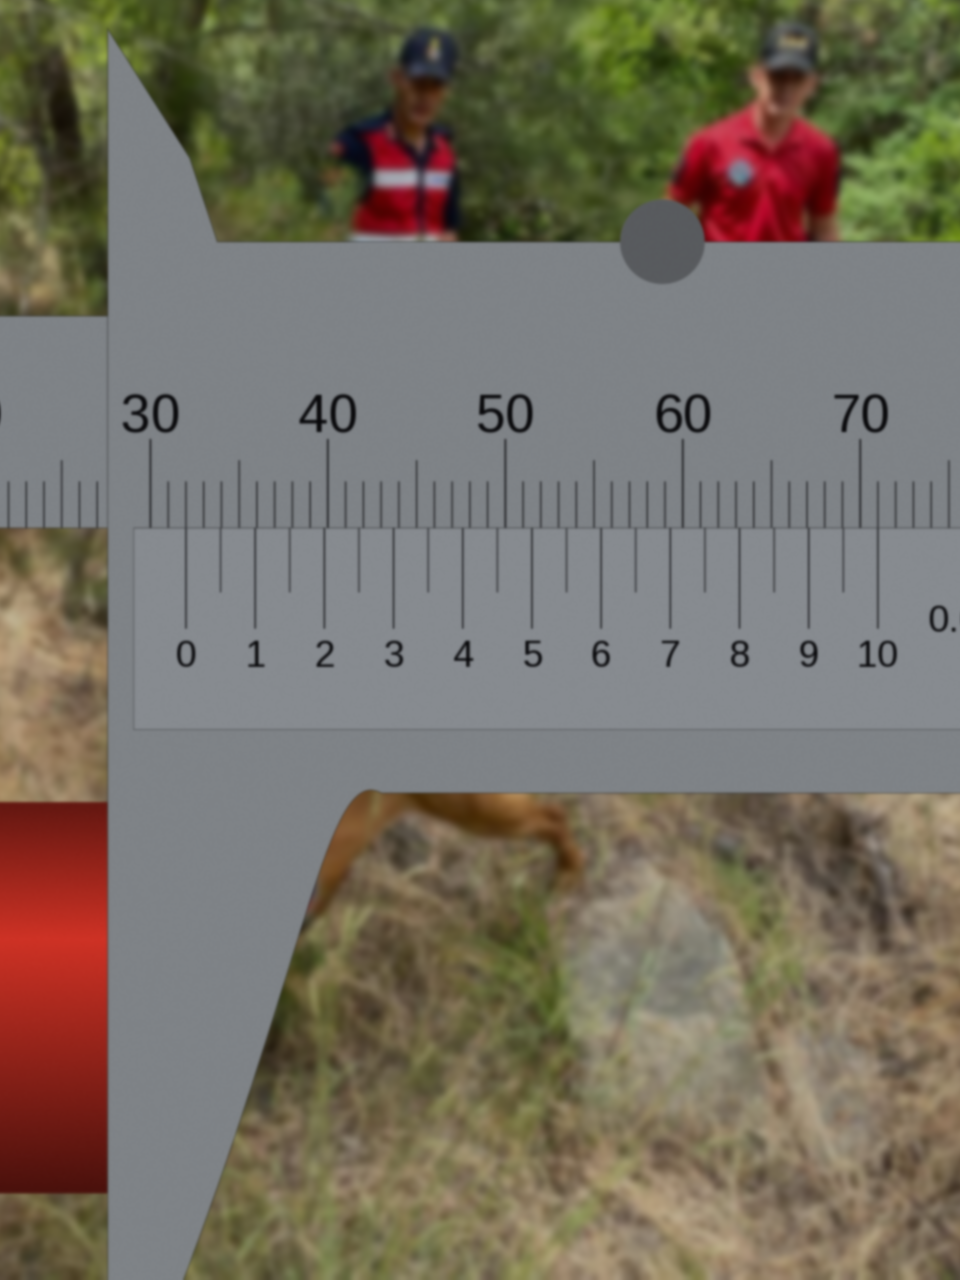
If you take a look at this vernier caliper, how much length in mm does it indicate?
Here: 32.0 mm
